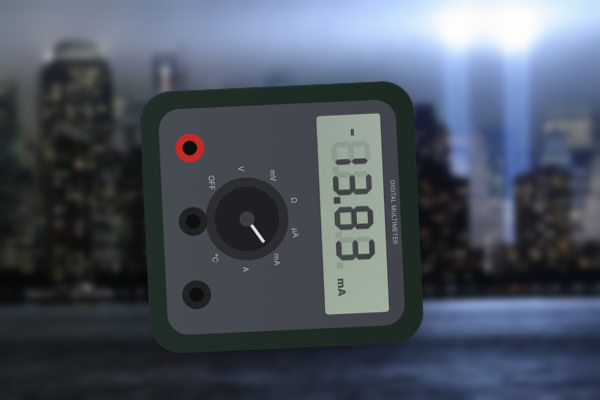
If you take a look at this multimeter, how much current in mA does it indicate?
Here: -13.83 mA
